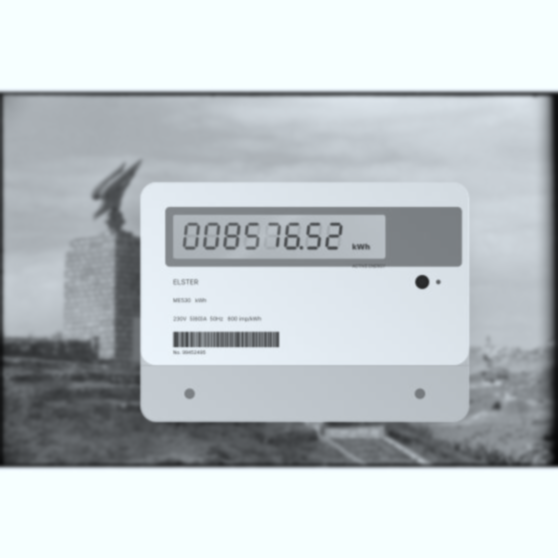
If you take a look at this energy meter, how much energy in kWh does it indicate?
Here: 8576.52 kWh
